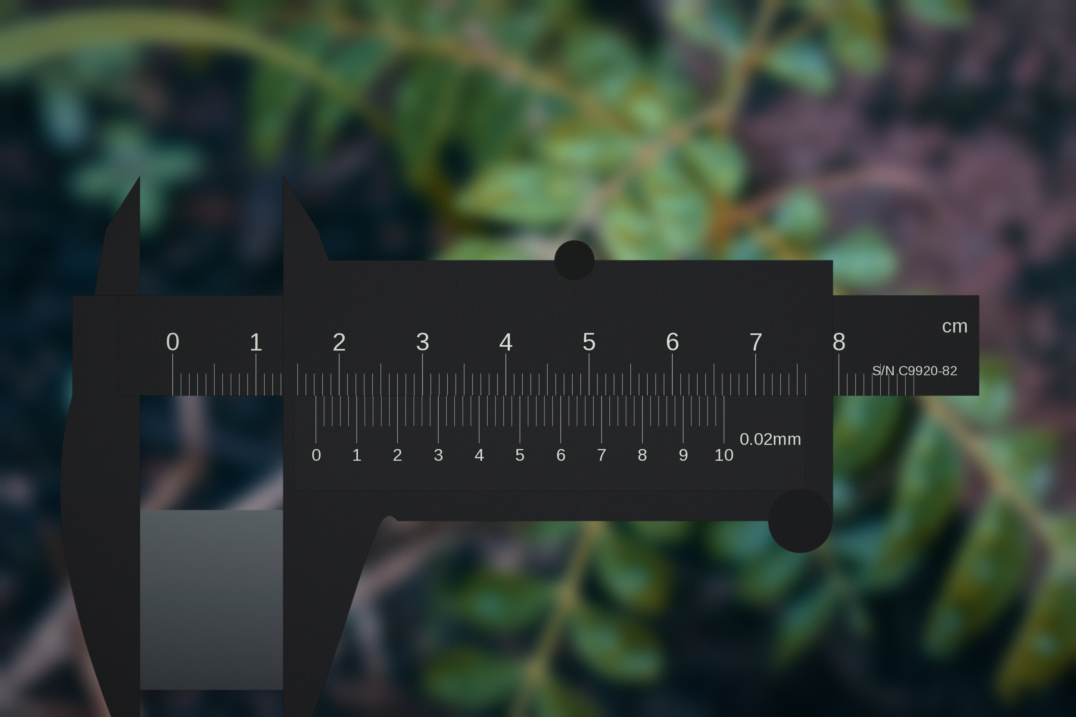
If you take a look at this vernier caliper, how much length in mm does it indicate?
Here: 17.2 mm
